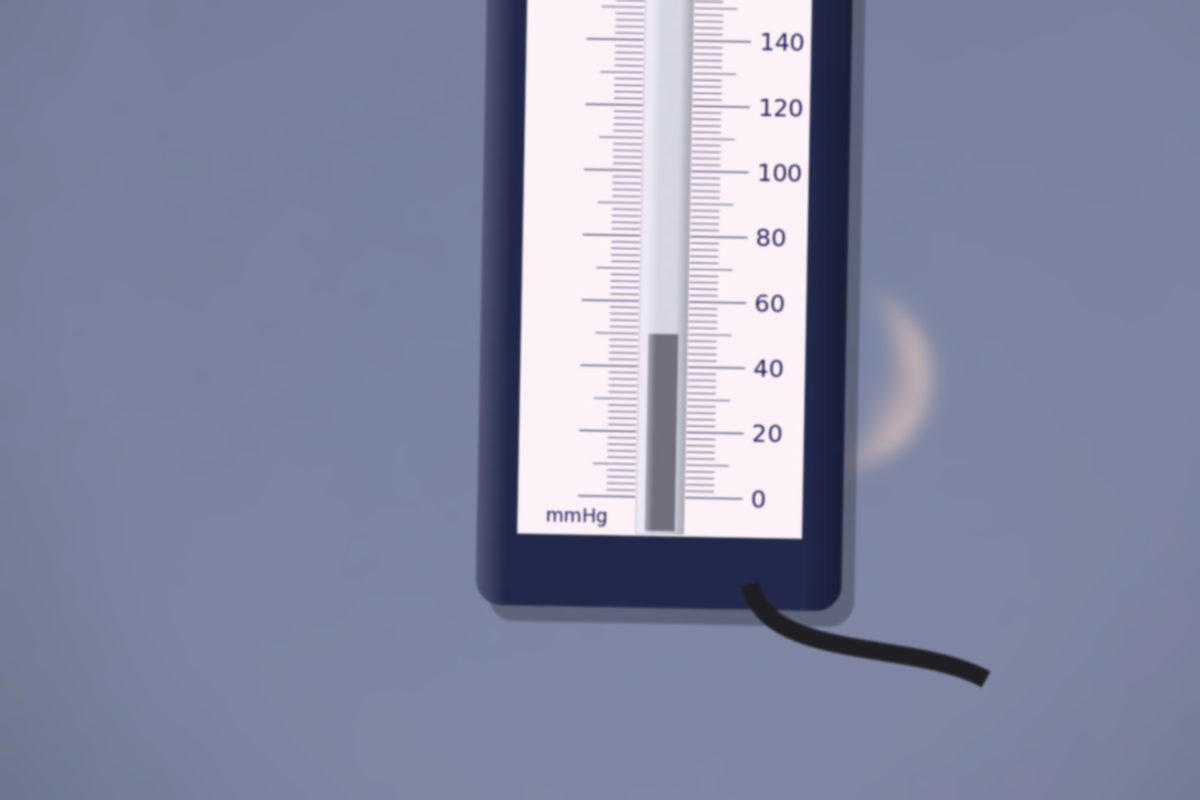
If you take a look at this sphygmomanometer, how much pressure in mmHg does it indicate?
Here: 50 mmHg
